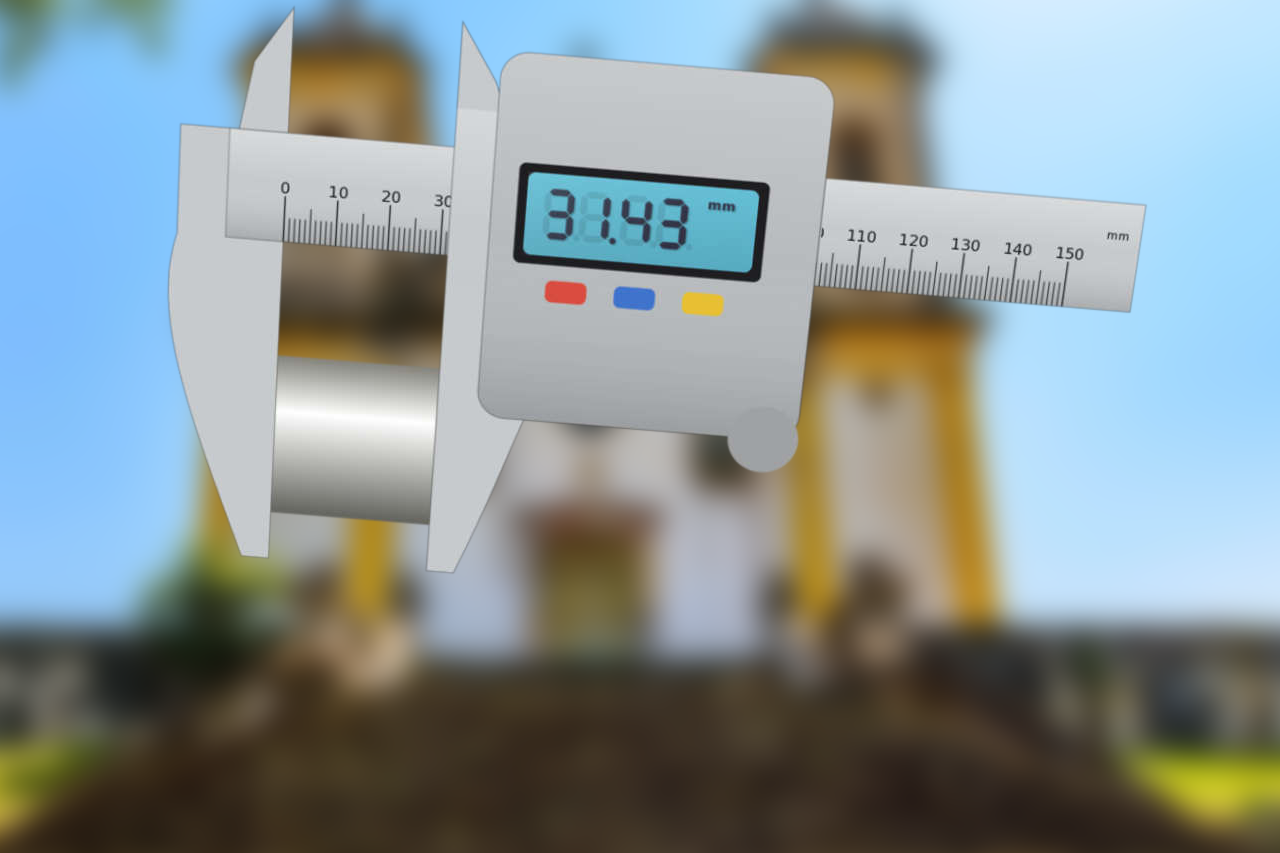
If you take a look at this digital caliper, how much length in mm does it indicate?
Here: 31.43 mm
